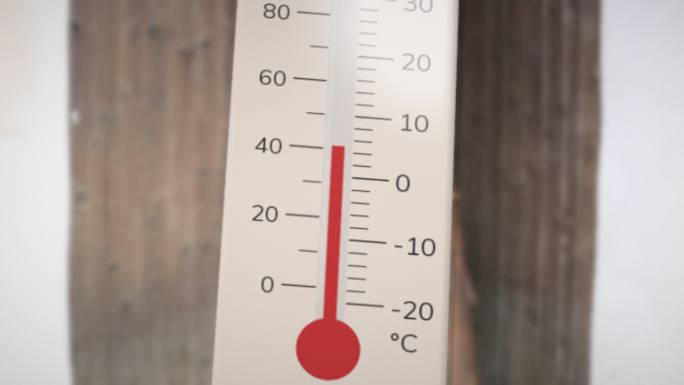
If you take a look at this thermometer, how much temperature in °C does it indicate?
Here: 5 °C
